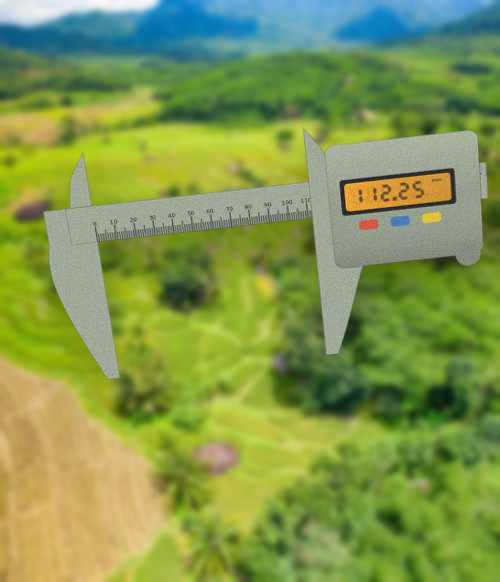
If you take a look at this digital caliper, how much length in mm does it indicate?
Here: 112.25 mm
